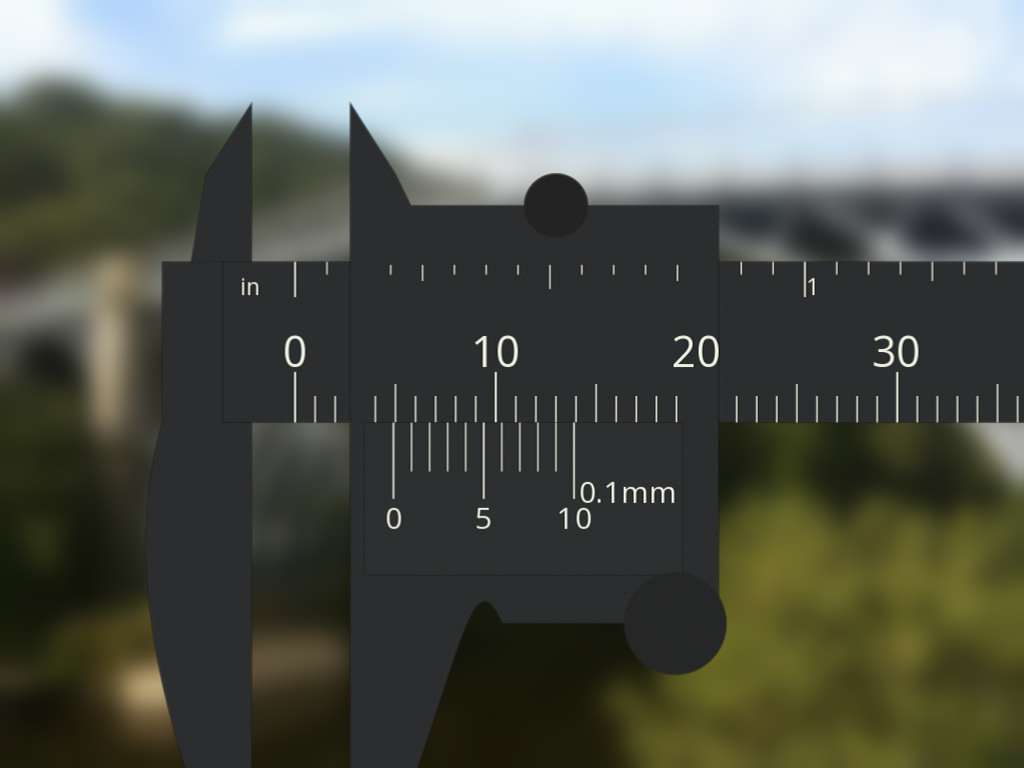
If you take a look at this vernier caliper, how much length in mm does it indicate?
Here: 4.9 mm
